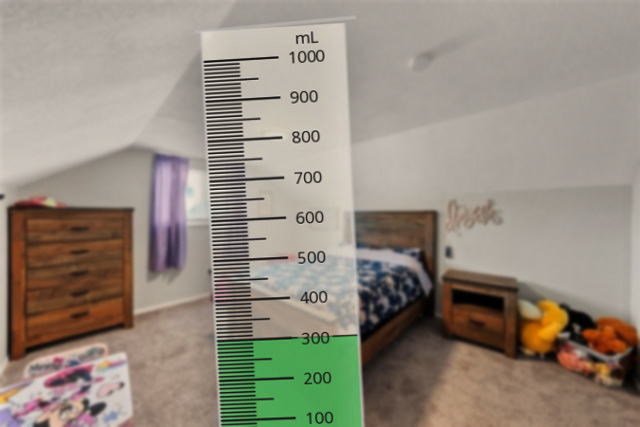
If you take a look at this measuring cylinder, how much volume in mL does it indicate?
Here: 300 mL
